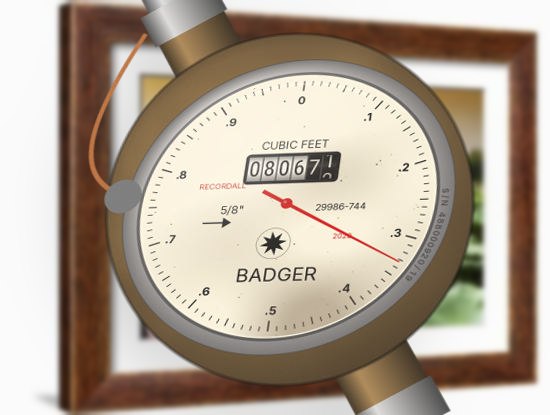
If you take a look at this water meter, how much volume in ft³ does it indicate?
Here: 80671.33 ft³
